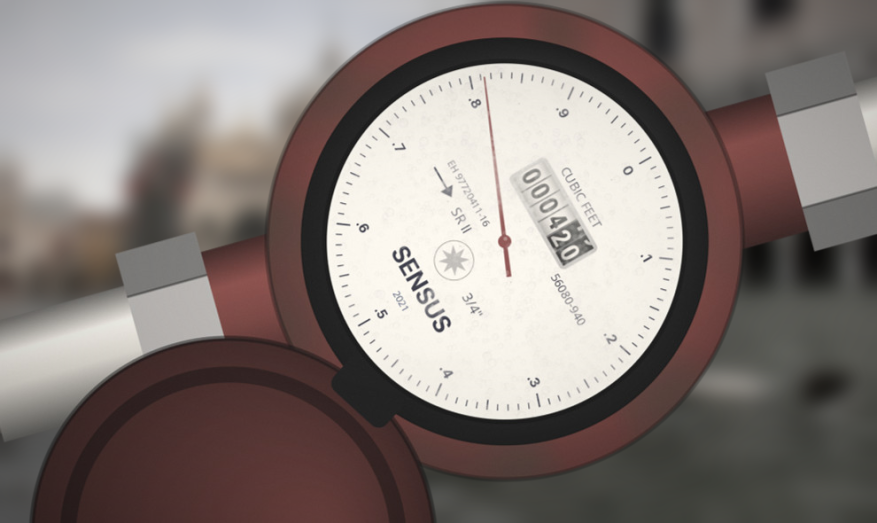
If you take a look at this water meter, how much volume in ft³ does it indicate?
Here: 419.81 ft³
